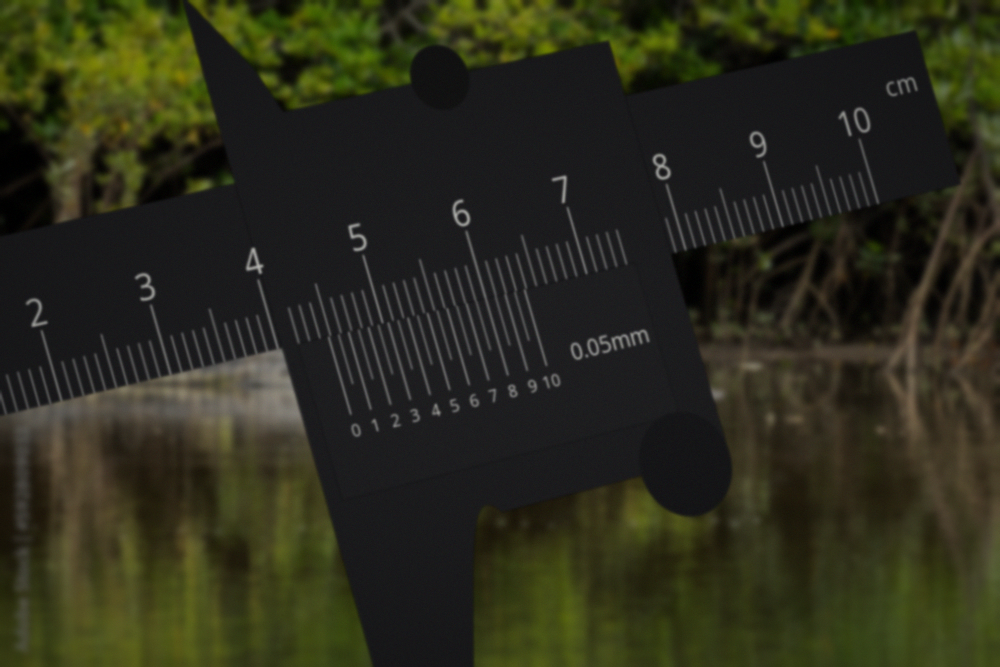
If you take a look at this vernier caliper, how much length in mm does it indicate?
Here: 44.8 mm
